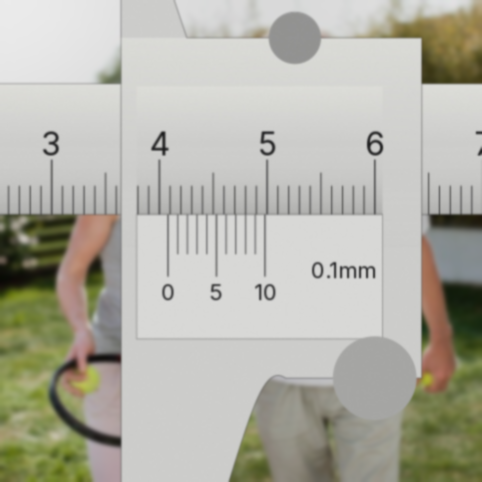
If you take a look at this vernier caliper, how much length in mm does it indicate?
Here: 40.8 mm
